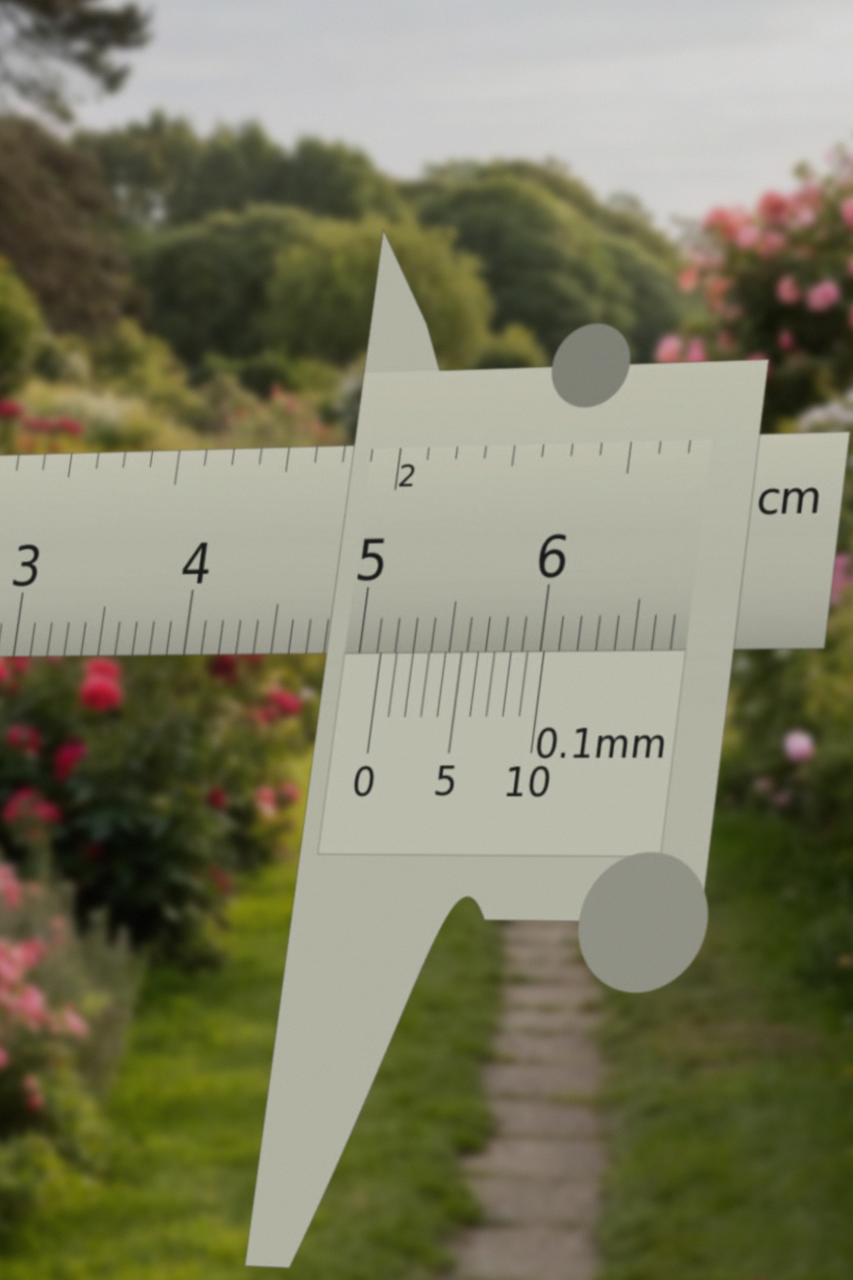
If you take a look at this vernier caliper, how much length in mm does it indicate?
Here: 51.2 mm
